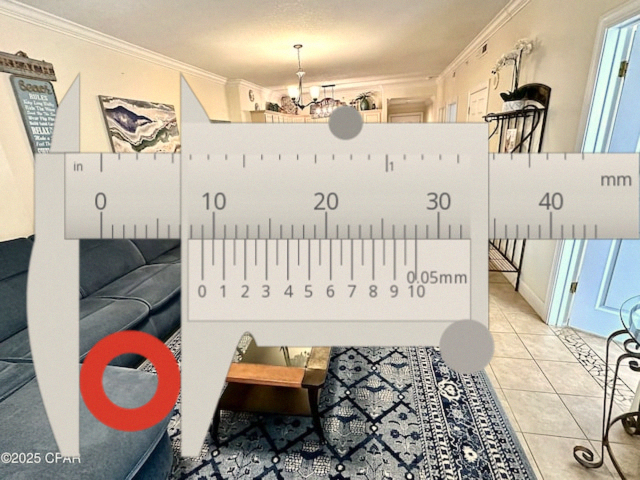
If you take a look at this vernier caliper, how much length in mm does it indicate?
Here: 9.0 mm
